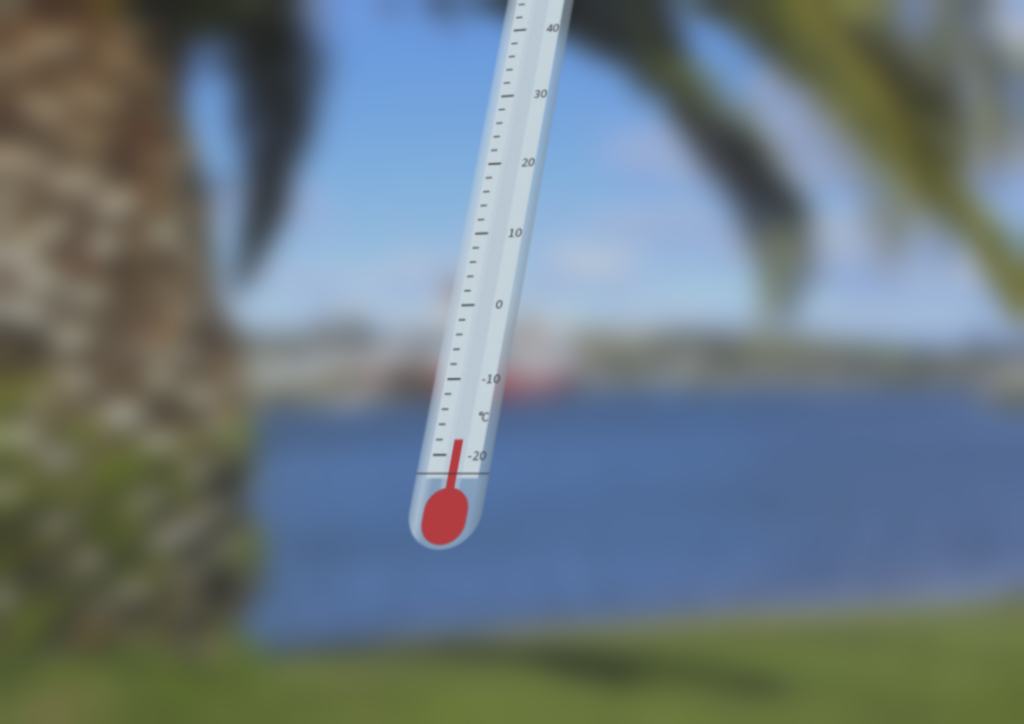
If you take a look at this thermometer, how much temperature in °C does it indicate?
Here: -18 °C
